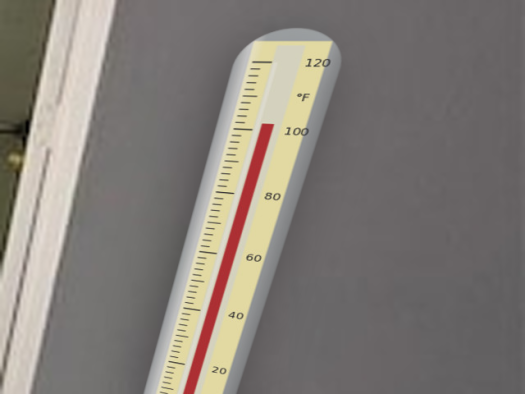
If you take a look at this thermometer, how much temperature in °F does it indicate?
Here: 102 °F
